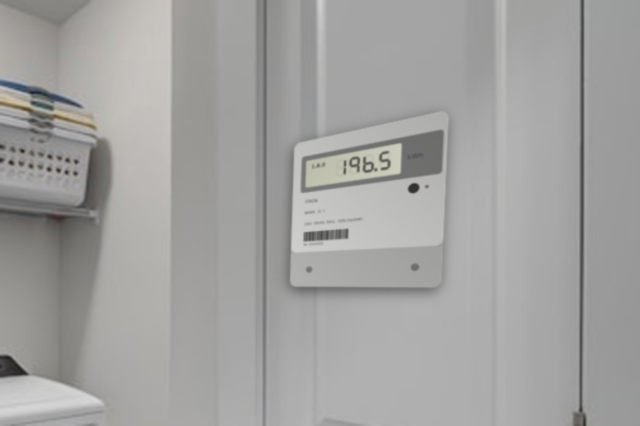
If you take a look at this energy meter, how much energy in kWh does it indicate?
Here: 196.5 kWh
